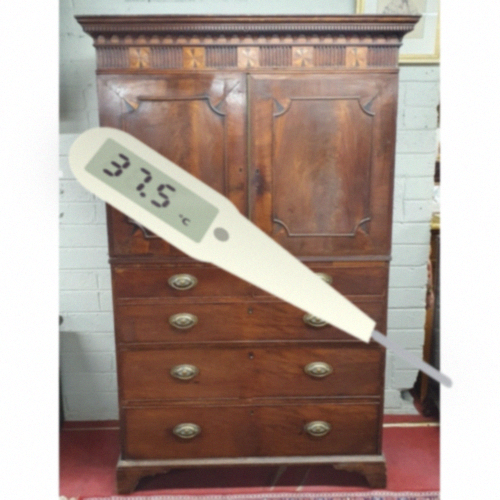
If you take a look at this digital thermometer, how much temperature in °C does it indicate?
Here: 37.5 °C
